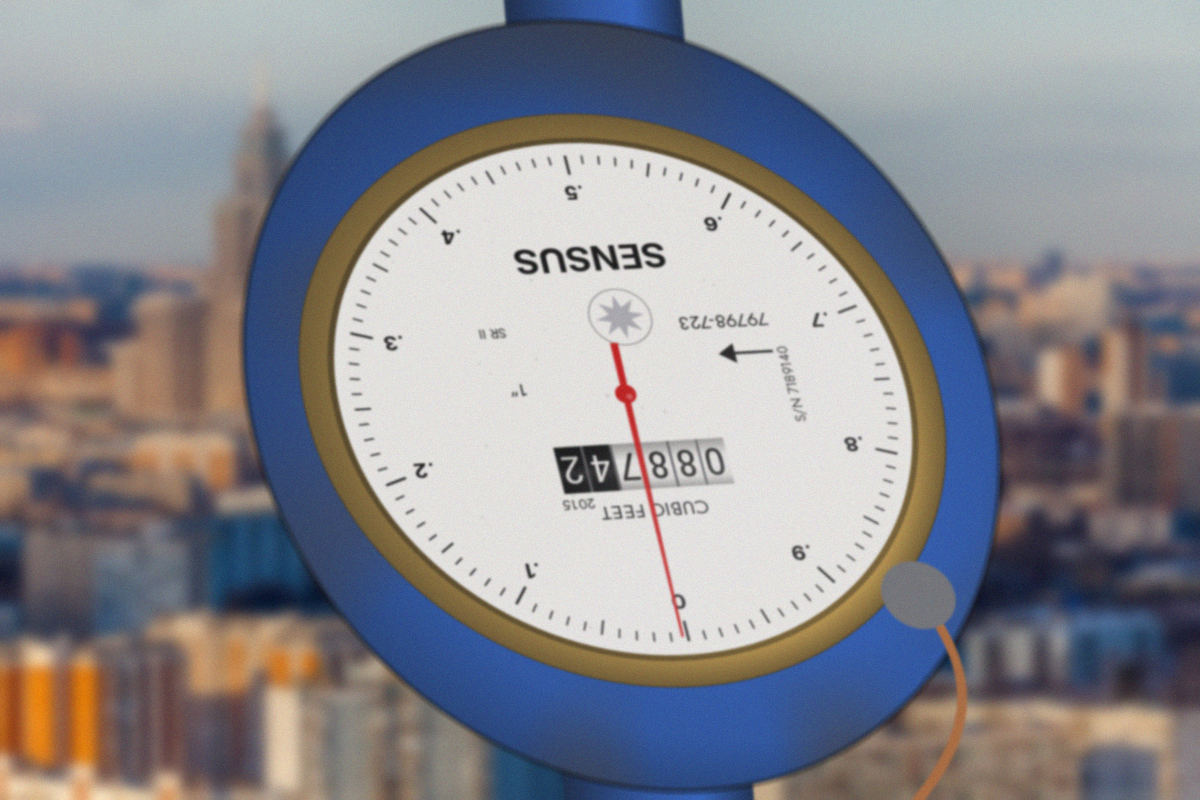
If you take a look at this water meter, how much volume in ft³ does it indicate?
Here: 88742.00 ft³
